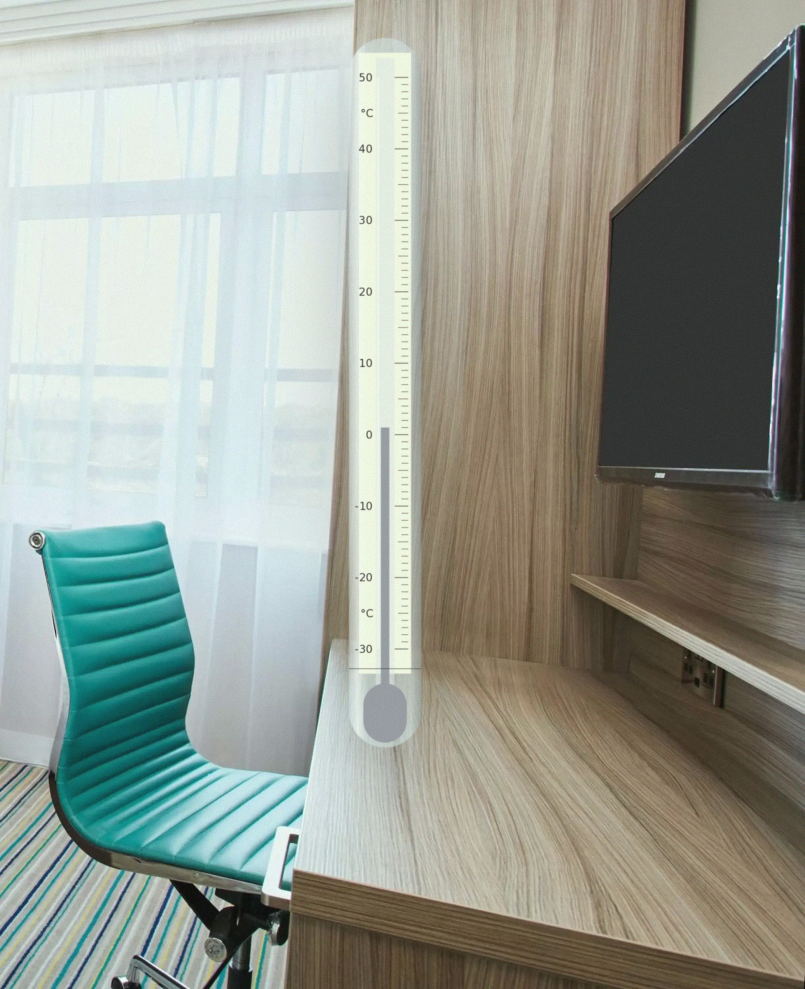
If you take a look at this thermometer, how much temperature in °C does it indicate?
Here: 1 °C
